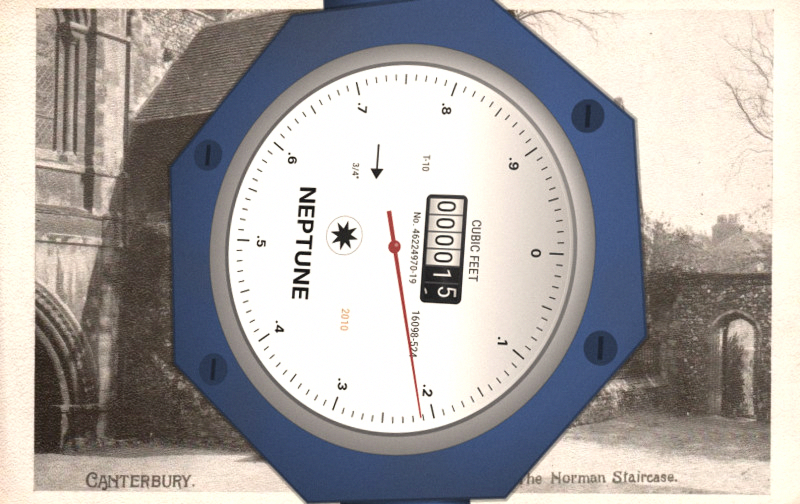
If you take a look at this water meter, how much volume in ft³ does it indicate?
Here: 15.21 ft³
